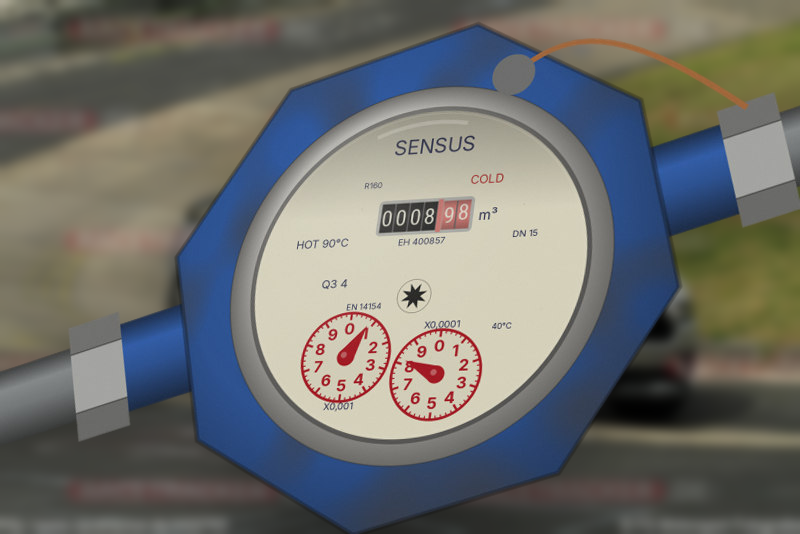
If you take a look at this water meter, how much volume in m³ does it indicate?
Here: 8.9808 m³
